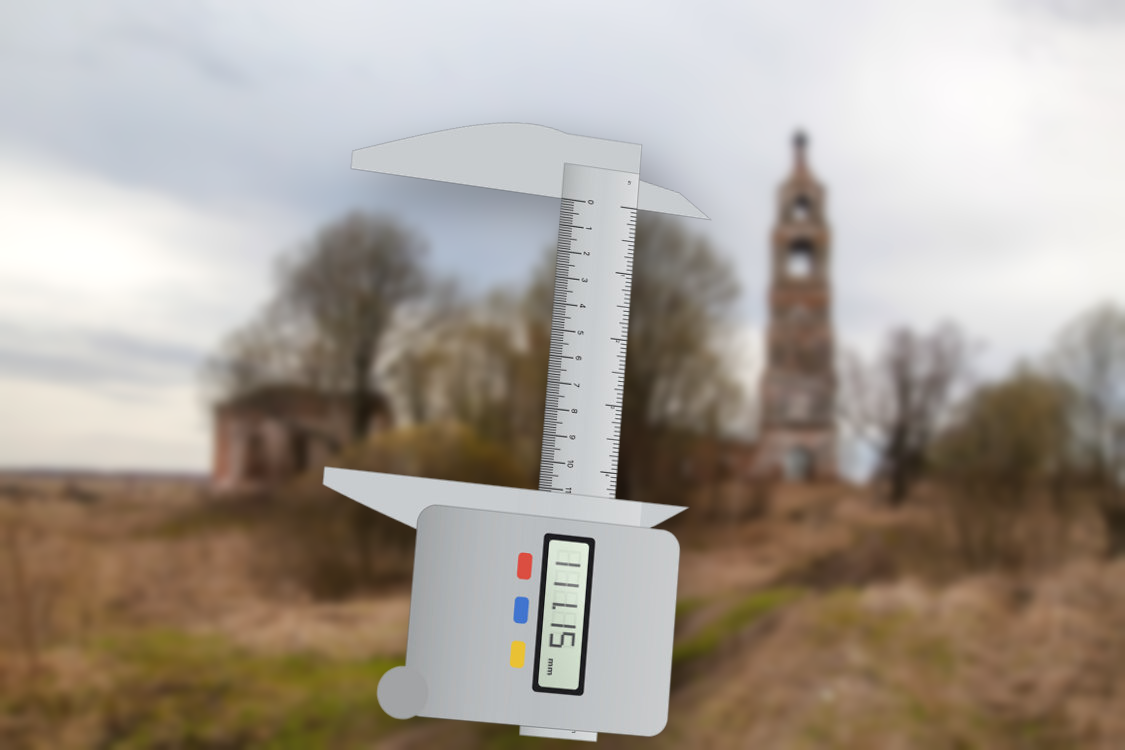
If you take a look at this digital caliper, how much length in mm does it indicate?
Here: 111.15 mm
